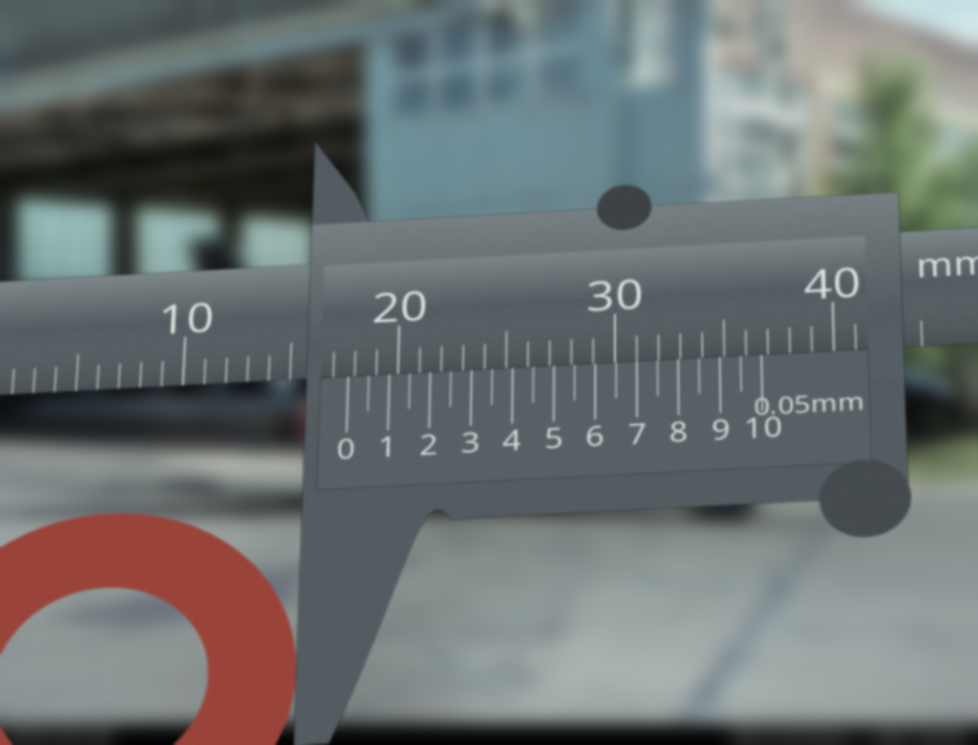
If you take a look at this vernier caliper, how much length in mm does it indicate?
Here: 17.7 mm
